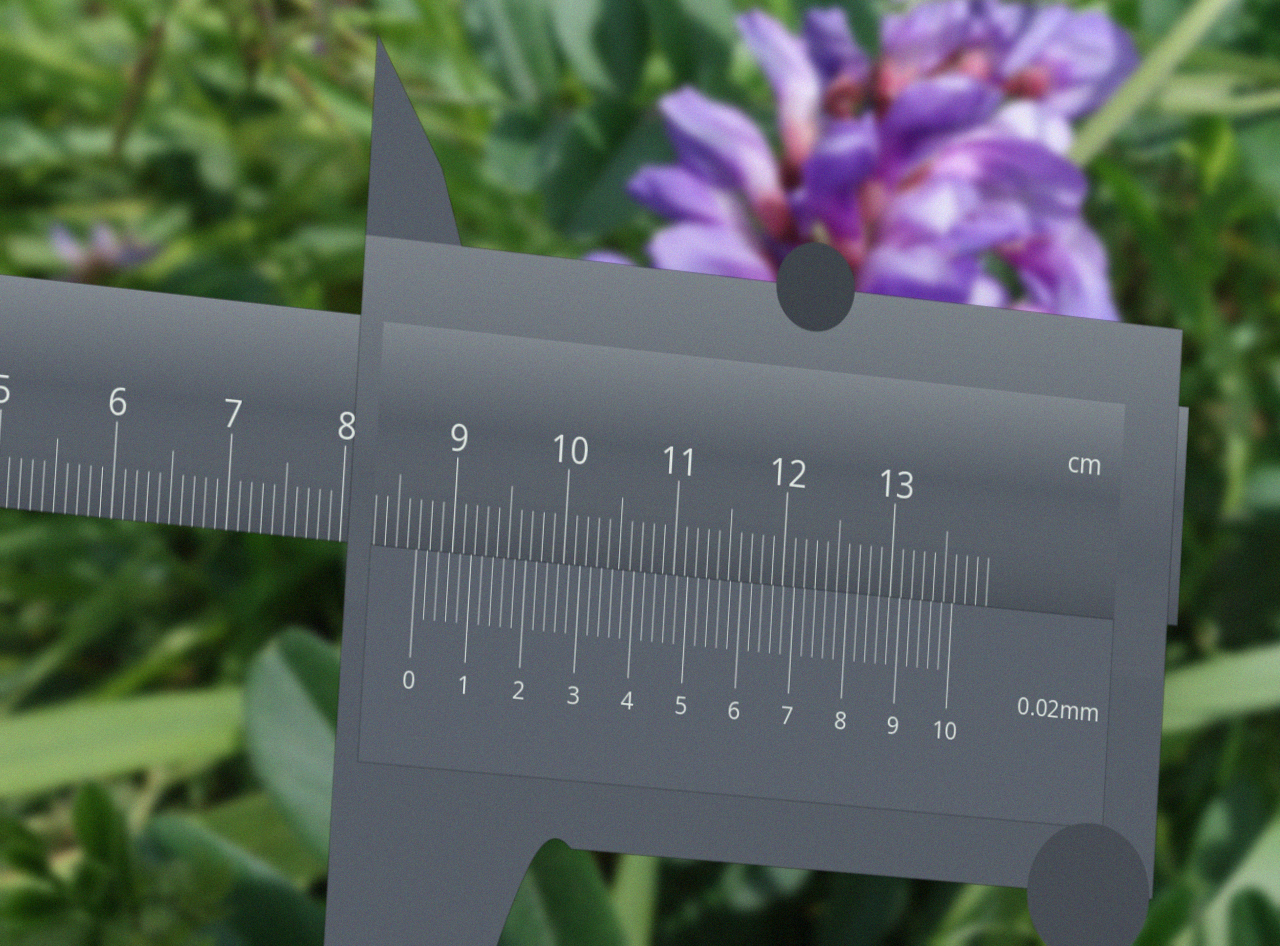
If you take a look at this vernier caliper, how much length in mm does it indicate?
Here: 86.8 mm
